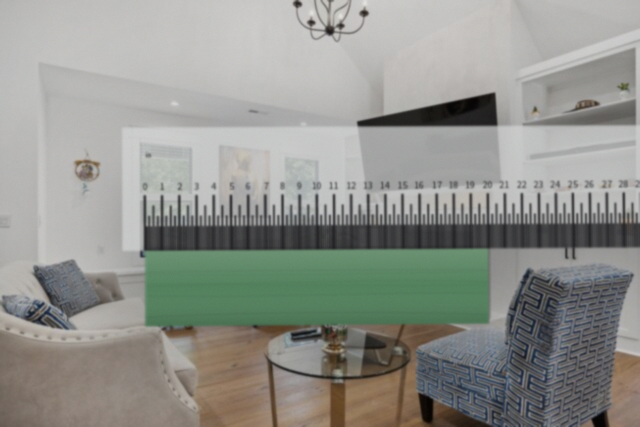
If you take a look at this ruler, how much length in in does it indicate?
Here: 20 in
